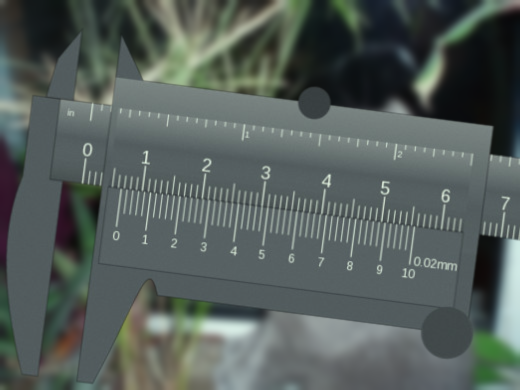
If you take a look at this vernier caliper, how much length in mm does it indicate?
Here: 6.5 mm
